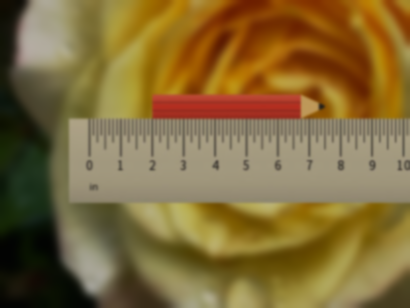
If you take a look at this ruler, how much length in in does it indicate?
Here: 5.5 in
